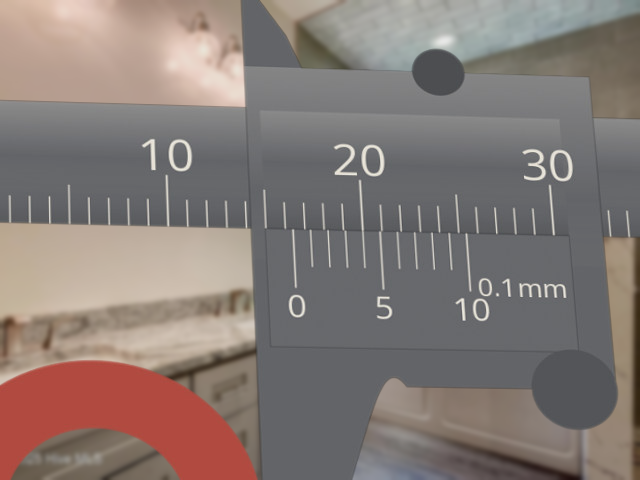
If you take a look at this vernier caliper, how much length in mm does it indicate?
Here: 16.4 mm
